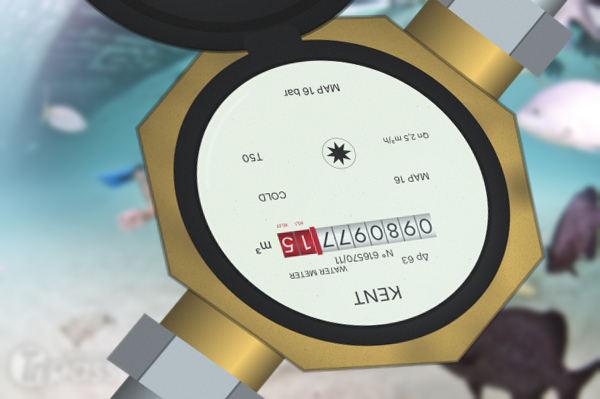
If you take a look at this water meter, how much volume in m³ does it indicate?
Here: 980977.15 m³
